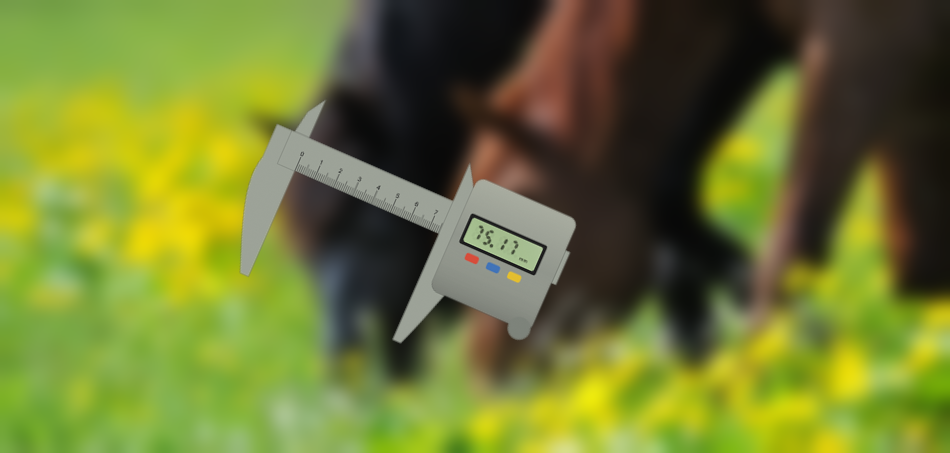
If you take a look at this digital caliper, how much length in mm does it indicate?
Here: 75.17 mm
